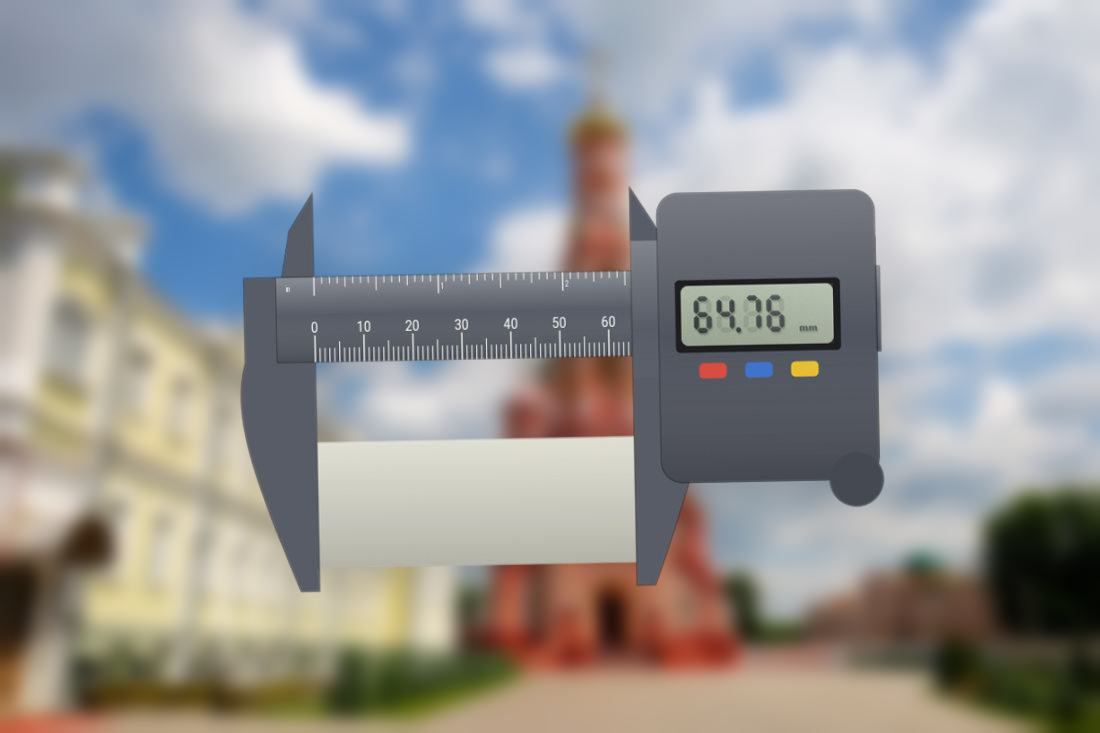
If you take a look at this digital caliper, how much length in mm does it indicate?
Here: 64.76 mm
